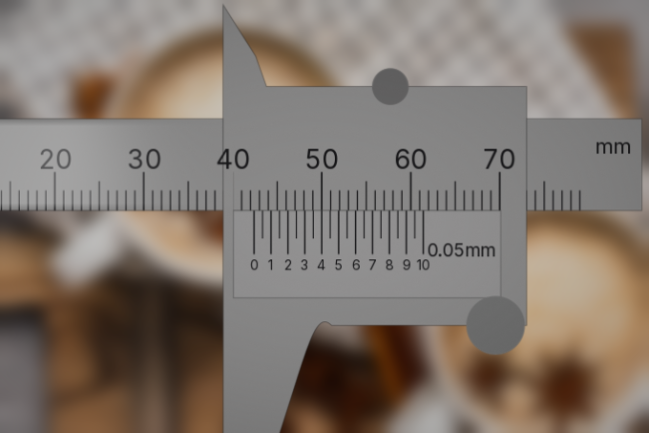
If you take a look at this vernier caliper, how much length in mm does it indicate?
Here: 42.4 mm
